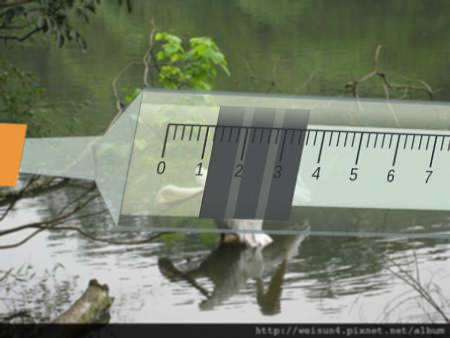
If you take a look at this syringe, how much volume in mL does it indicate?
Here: 1.2 mL
